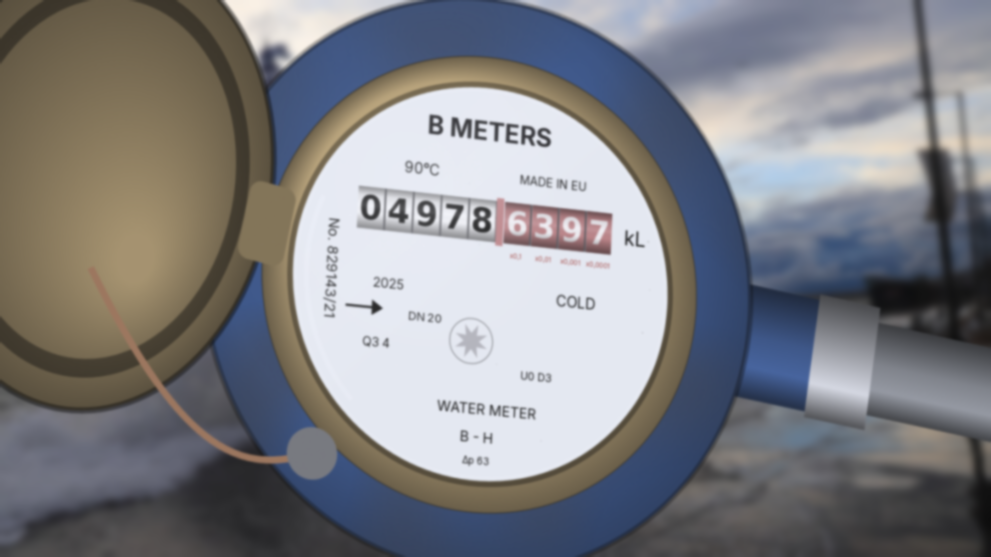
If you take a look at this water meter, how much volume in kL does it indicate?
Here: 4978.6397 kL
